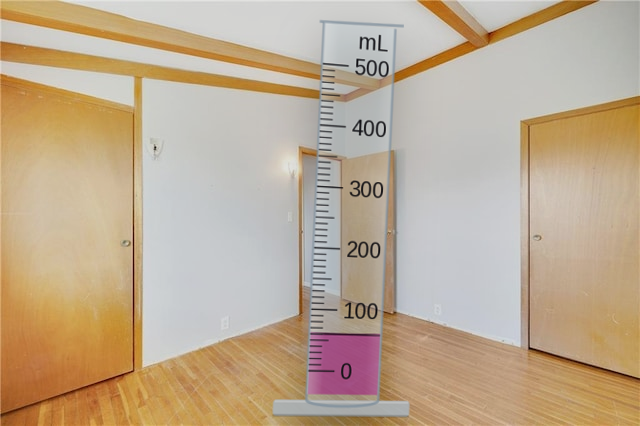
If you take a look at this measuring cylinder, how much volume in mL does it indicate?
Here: 60 mL
